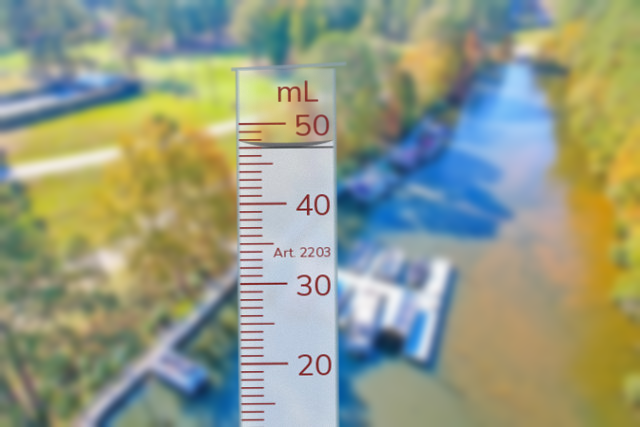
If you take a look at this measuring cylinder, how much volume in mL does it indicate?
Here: 47 mL
